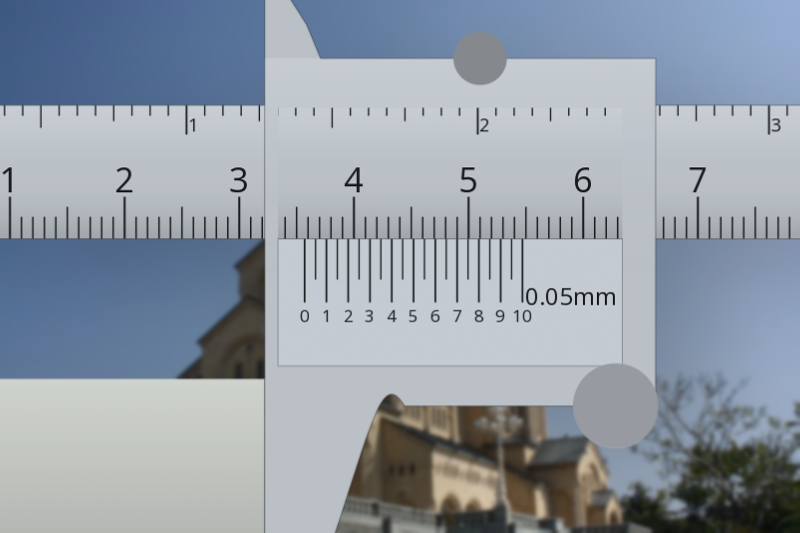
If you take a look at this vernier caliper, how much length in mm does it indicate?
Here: 35.7 mm
